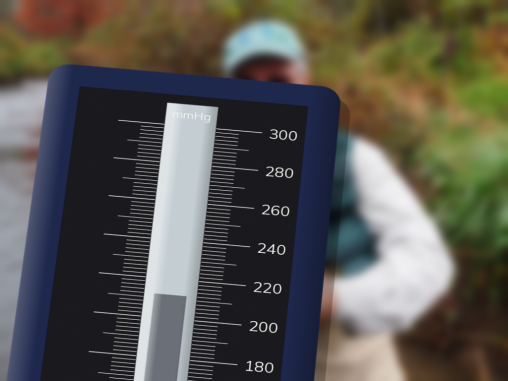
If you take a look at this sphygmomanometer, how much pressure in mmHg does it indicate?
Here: 212 mmHg
